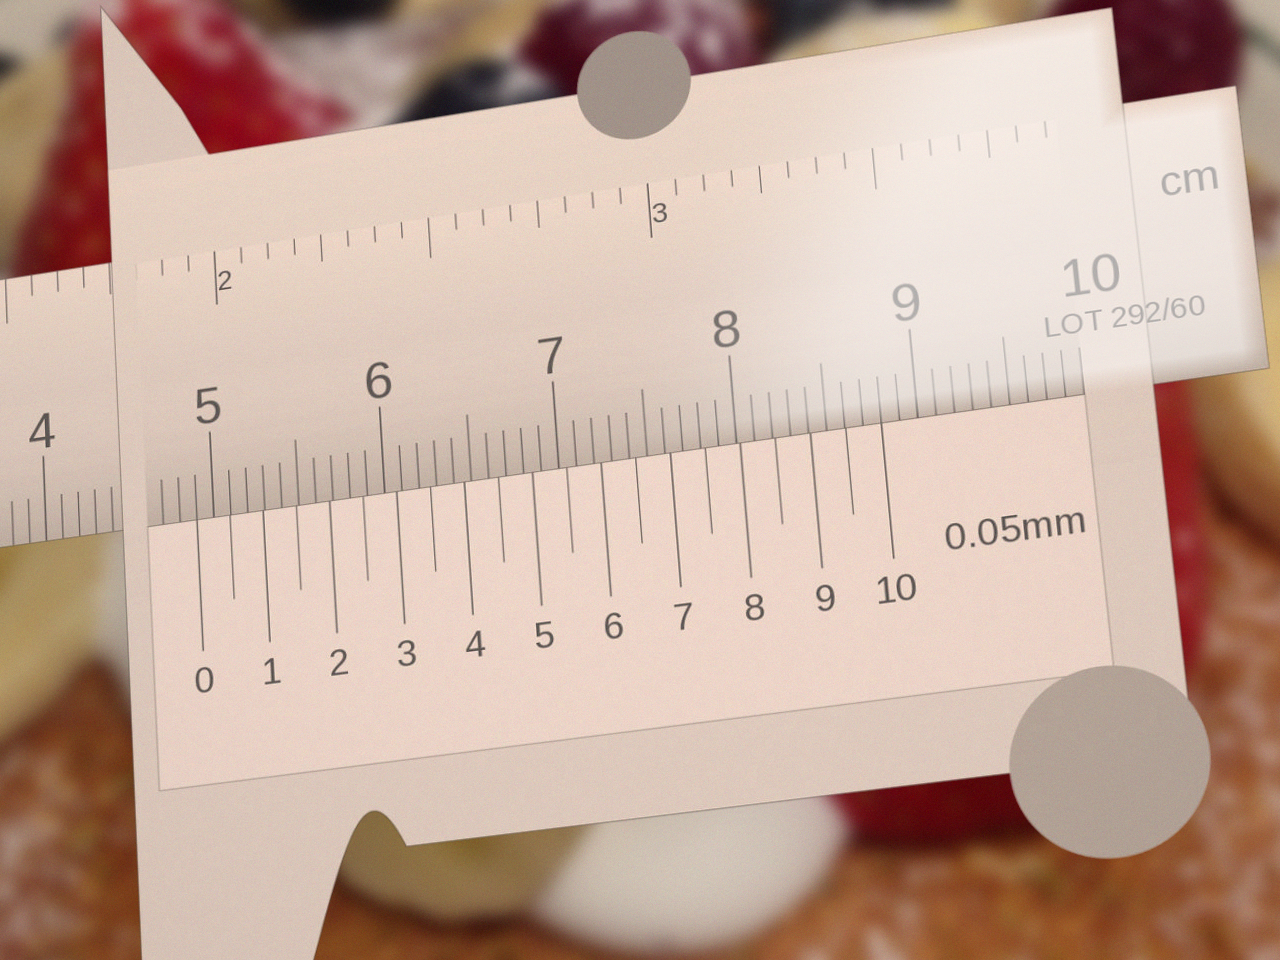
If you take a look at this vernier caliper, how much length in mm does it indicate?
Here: 49.0 mm
